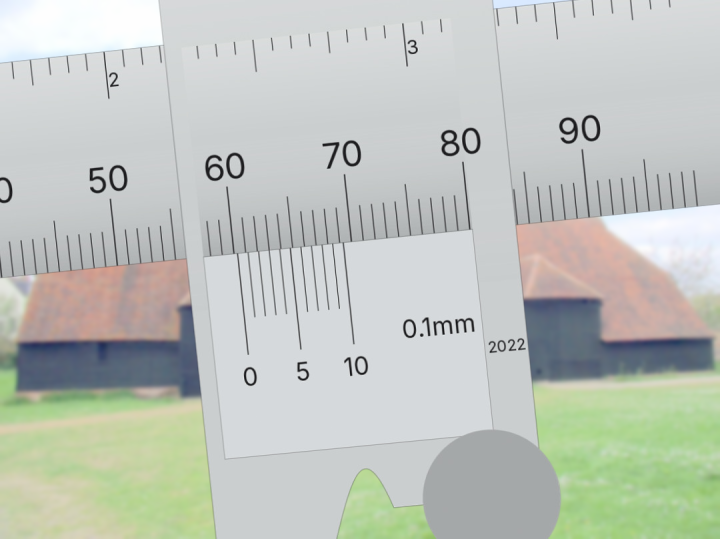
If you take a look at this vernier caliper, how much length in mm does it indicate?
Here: 60.3 mm
